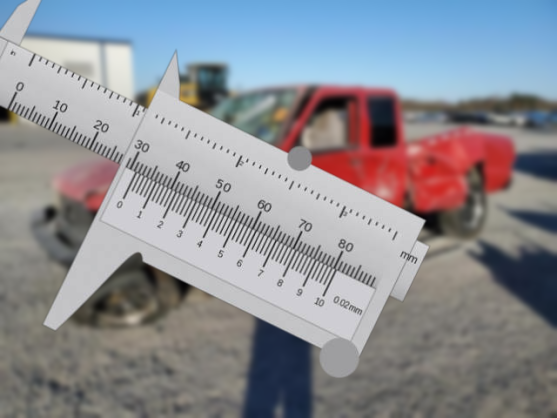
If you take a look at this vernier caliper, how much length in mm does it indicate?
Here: 31.5 mm
